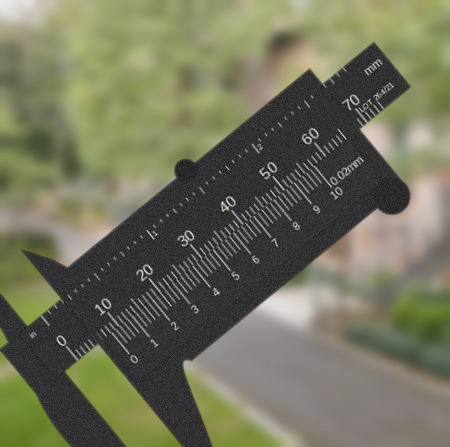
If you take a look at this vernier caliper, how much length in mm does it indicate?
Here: 8.2 mm
